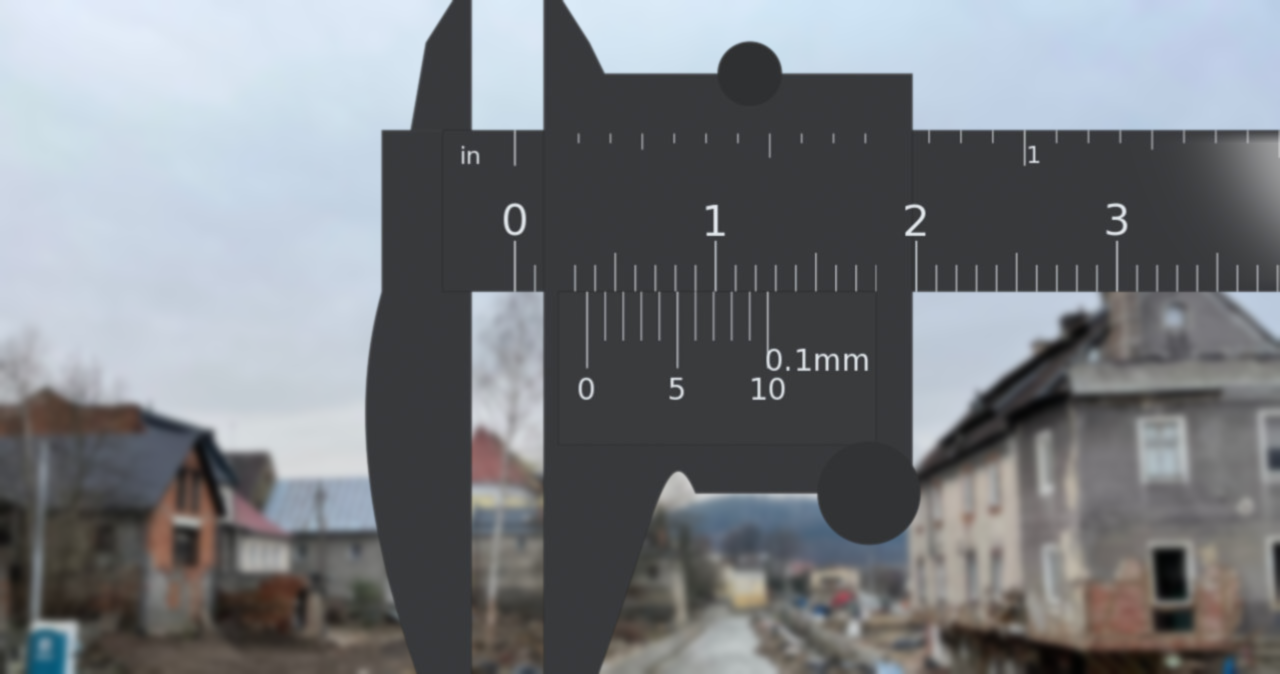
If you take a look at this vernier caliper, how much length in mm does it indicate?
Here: 3.6 mm
